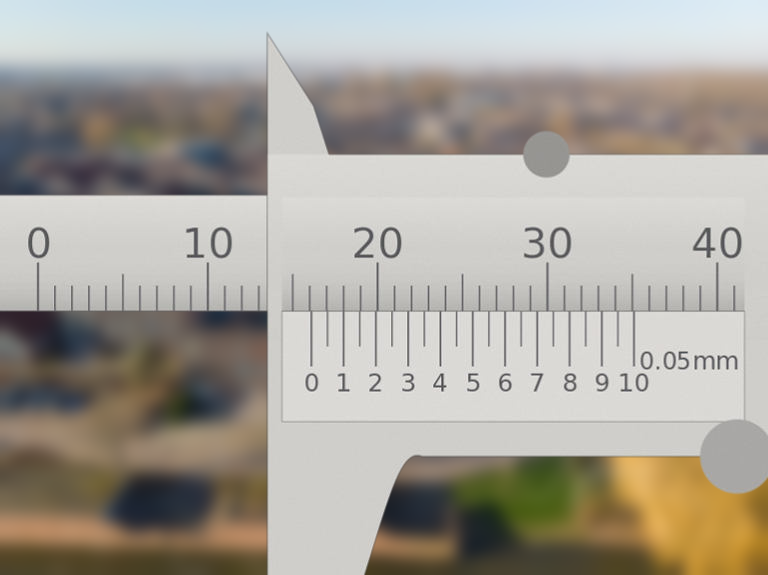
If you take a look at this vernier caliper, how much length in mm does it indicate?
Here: 16.1 mm
